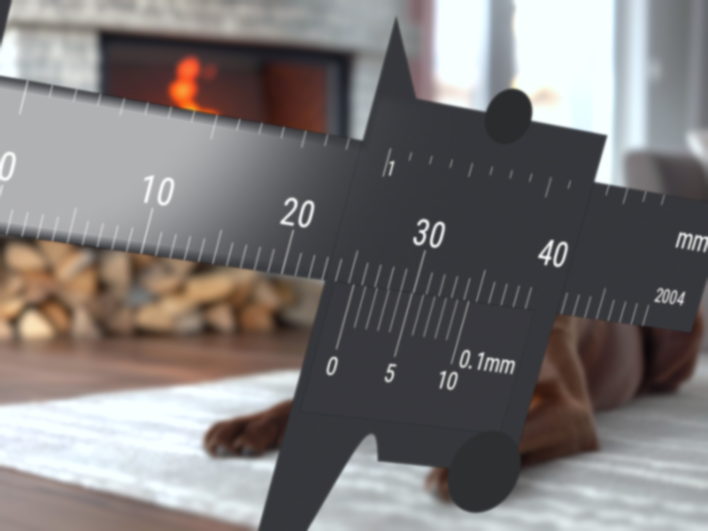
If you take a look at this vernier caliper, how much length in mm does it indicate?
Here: 25.4 mm
